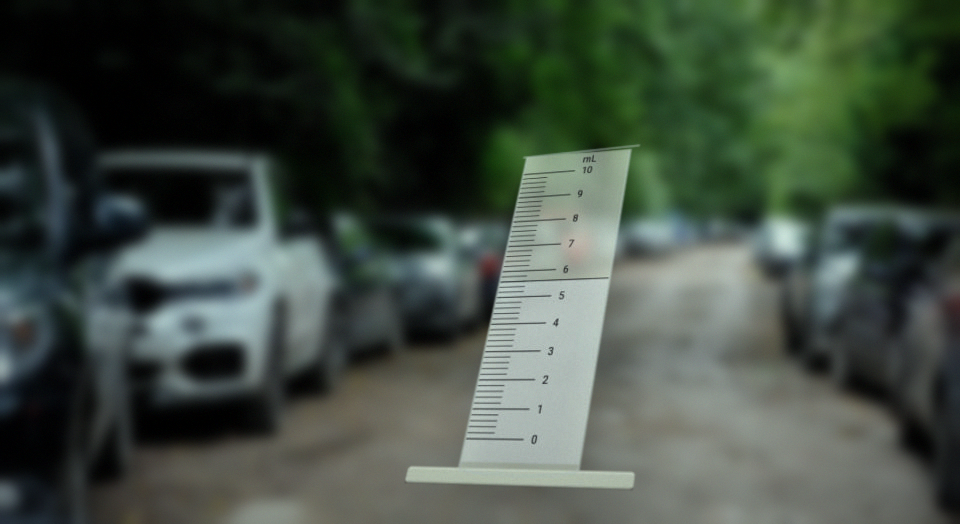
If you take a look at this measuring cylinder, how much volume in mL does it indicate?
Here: 5.6 mL
